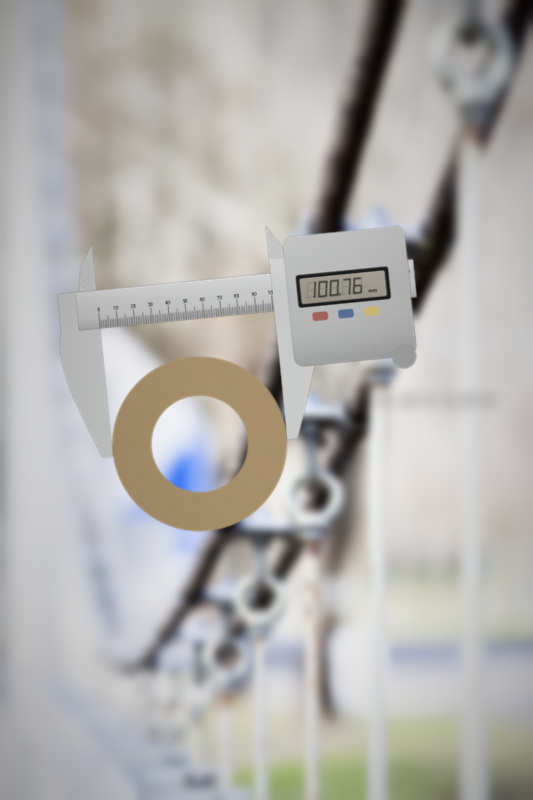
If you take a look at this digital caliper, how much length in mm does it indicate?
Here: 100.76 mm
